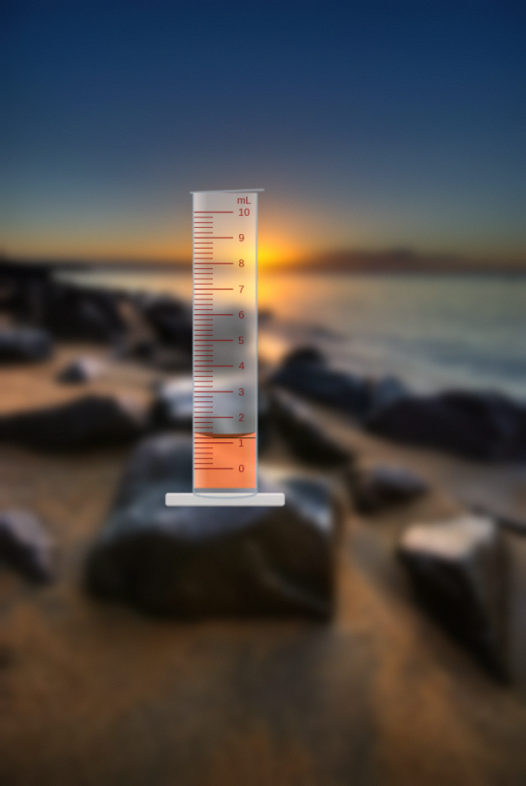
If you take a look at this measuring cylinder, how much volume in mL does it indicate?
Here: 1.2 mL
